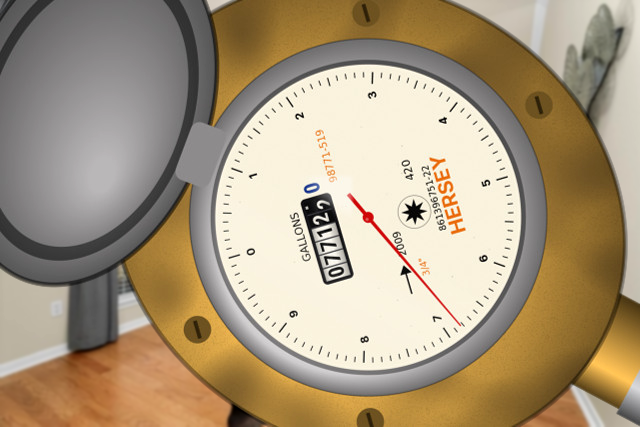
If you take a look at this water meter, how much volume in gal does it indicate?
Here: 771216.8 gal
